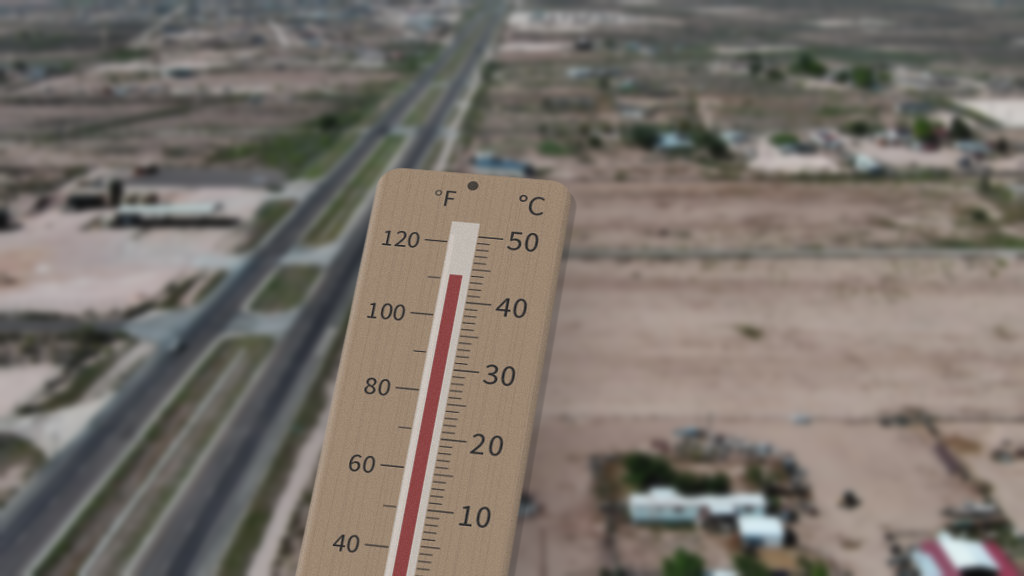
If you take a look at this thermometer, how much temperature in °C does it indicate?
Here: 44 °C
